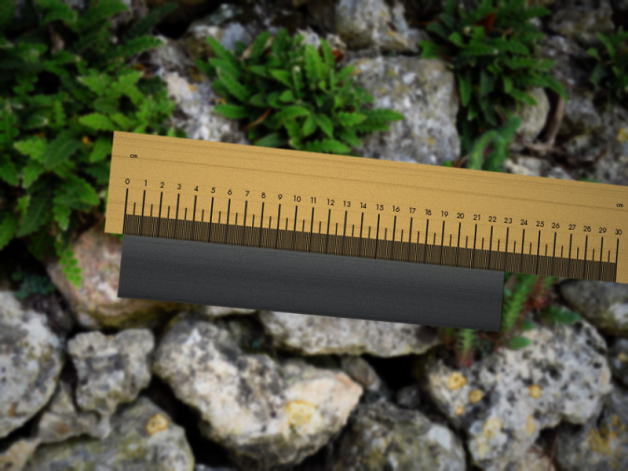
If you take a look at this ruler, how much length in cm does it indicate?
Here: 23 cm
